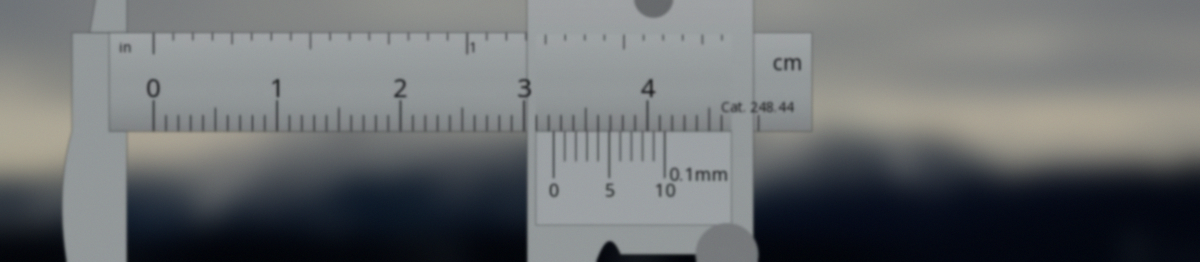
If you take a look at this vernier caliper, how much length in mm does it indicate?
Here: 32.4 mm
